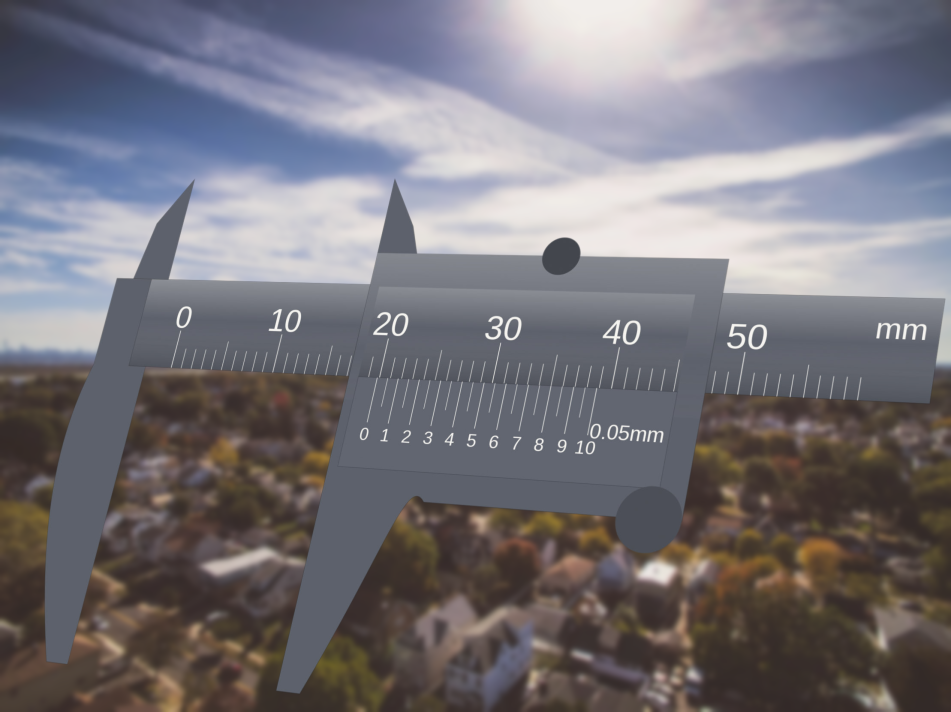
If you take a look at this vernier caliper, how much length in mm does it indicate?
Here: 19.8 mm
